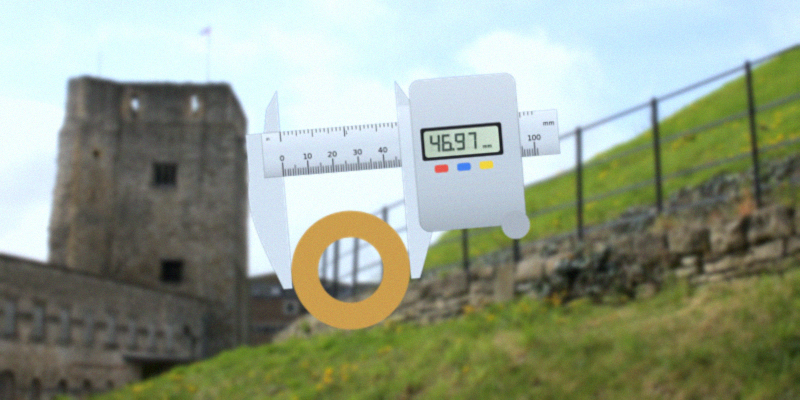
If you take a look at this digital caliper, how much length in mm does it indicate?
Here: 46.97 mm
